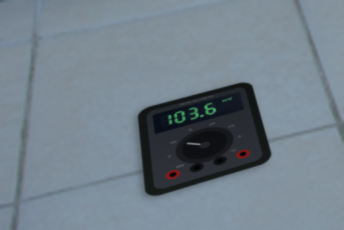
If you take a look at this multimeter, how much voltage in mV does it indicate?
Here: 103.6 mV
